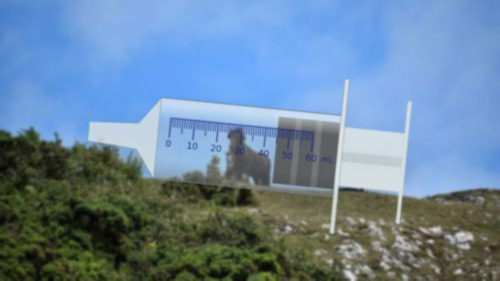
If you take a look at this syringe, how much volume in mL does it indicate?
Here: 45 mL
